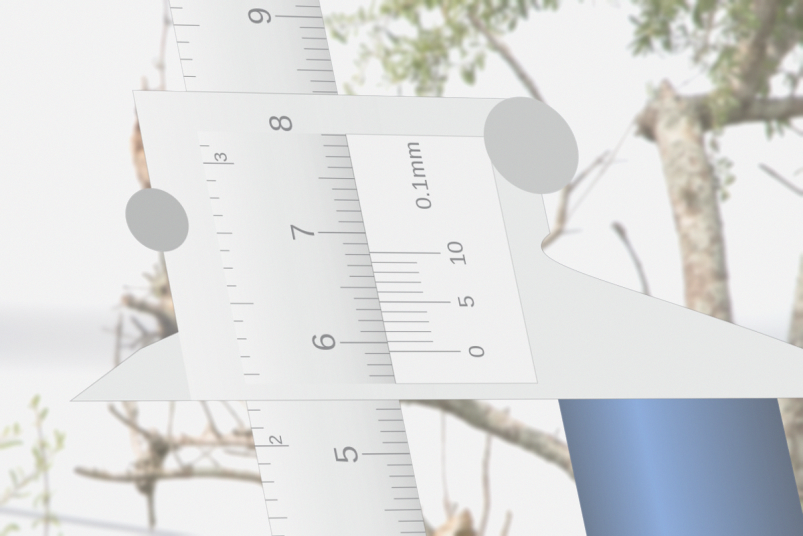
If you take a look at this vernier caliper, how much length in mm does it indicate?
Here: 59.2 mm
